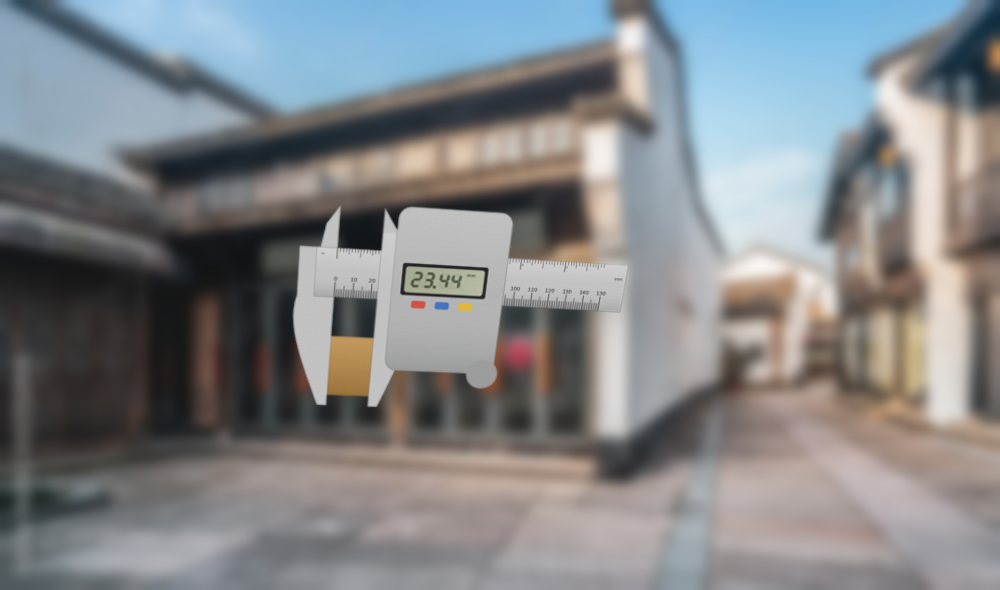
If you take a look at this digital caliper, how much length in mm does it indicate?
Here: 23.44 mm
